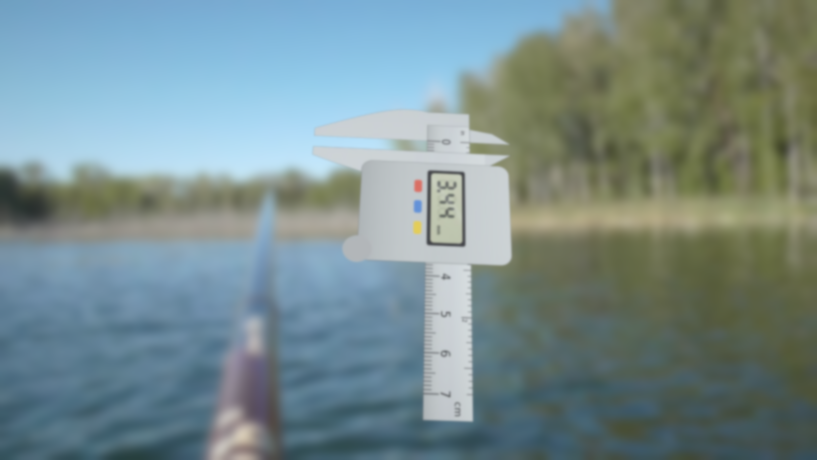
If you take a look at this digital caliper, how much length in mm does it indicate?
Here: 3.44 mm
